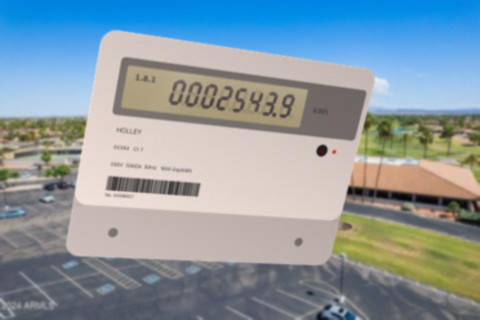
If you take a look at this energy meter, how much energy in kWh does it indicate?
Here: 2543.9 kWh
